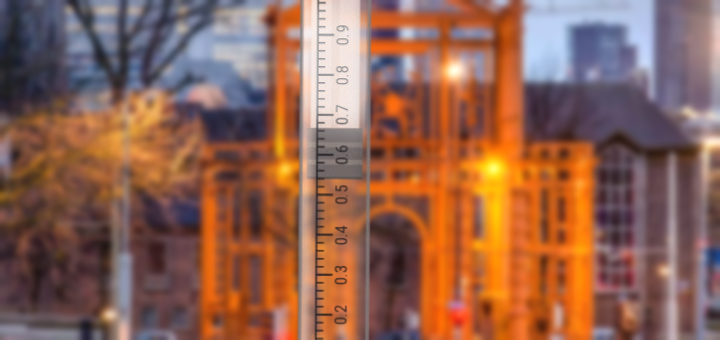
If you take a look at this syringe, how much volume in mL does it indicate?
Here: 0.54 mL
